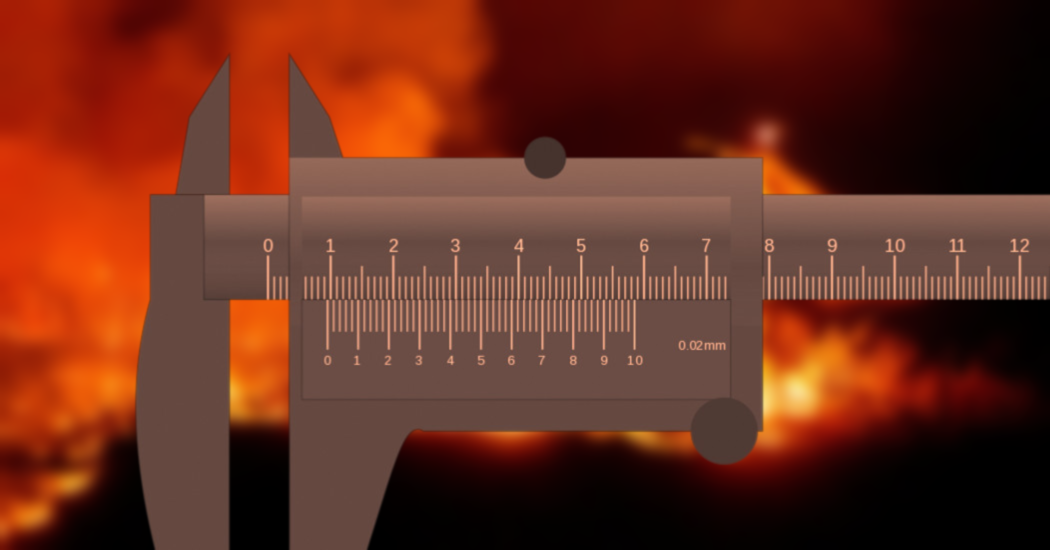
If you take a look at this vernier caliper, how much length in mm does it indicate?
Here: 9.5 mm
